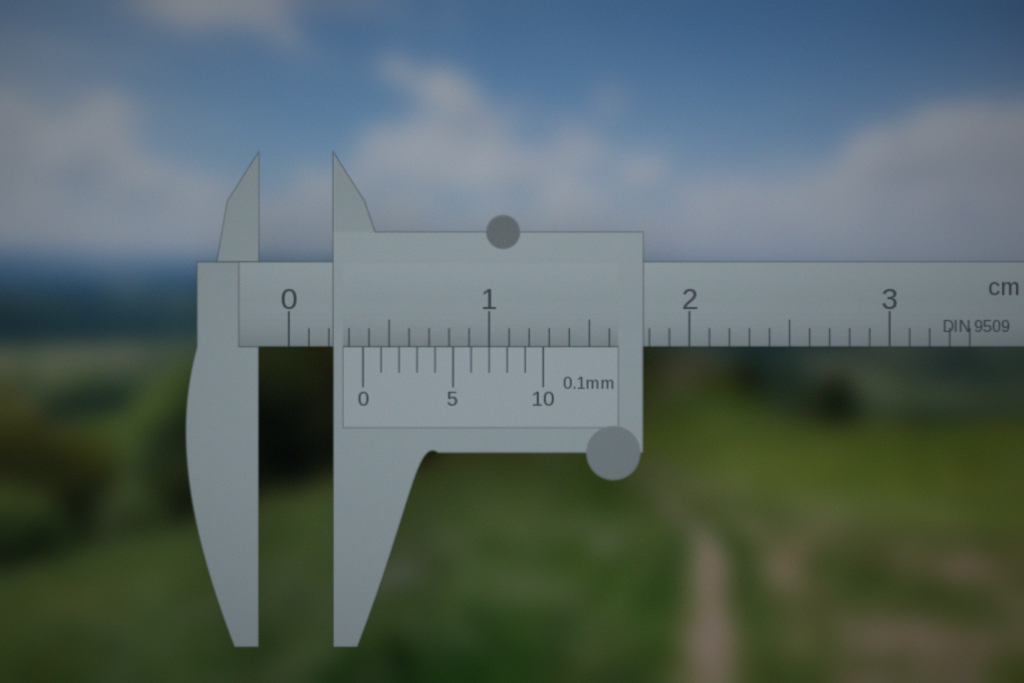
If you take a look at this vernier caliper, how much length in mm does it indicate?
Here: 3.7 mm
